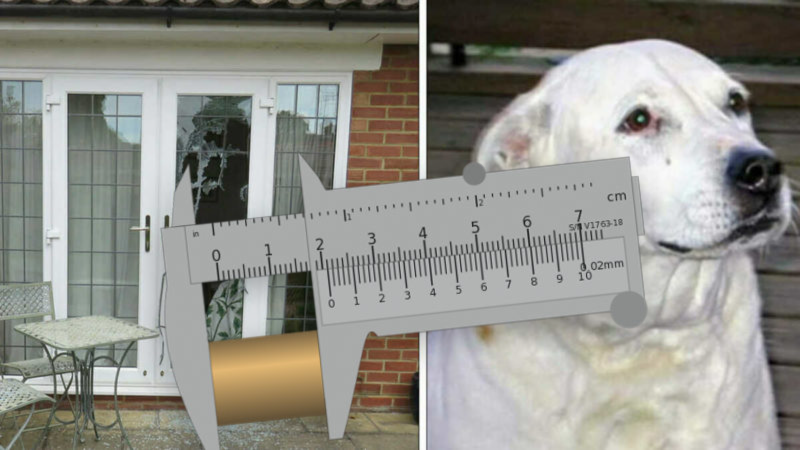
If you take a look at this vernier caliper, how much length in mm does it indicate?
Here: 21.0 mm
